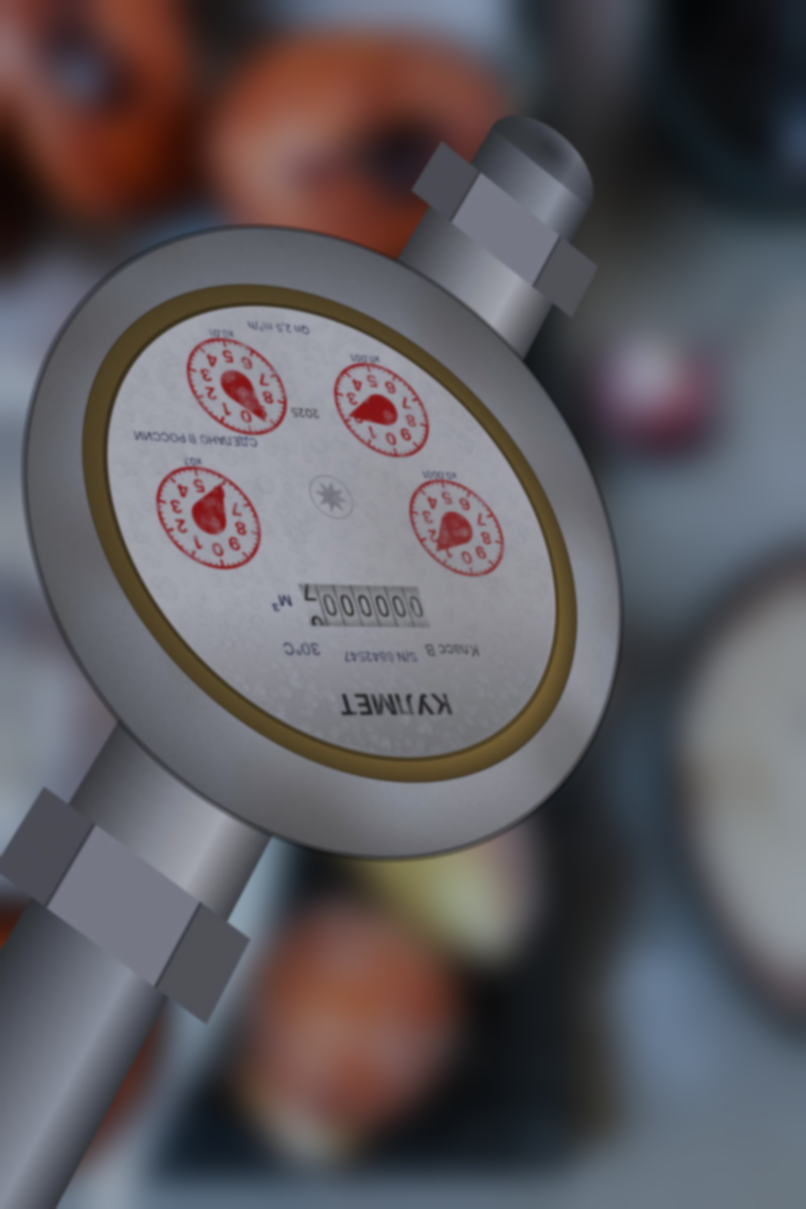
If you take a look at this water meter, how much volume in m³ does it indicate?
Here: 6.5921 m³
